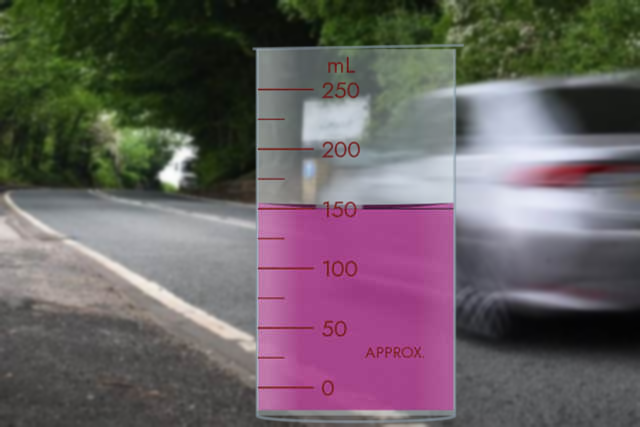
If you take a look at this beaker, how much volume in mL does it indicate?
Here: 150 mL
